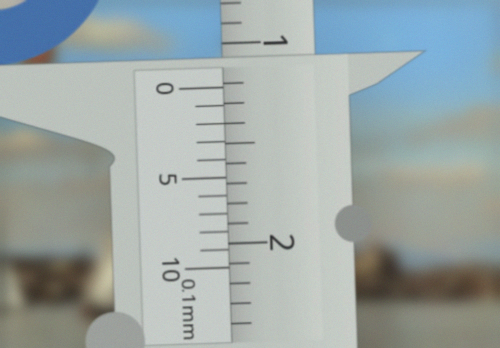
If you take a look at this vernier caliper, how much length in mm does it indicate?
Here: 12.2 mm
